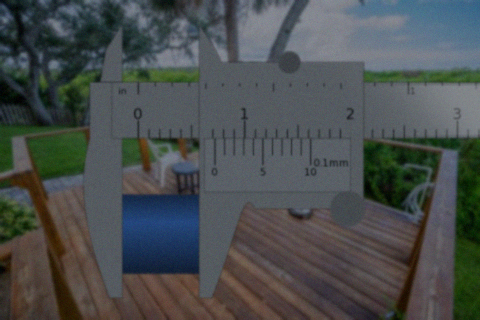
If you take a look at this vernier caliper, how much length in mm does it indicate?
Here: 7.2 mm
